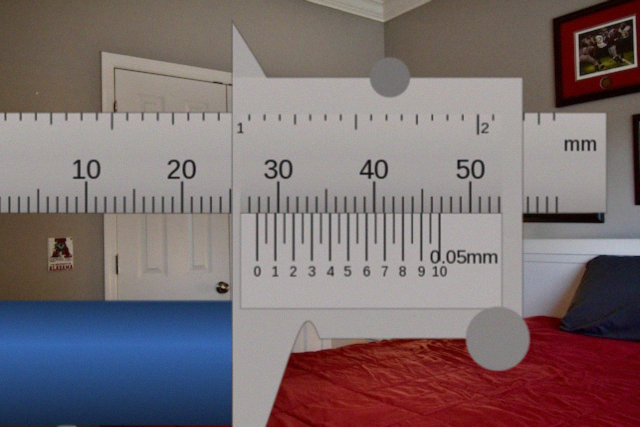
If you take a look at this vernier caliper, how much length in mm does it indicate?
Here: 27.8 mm
